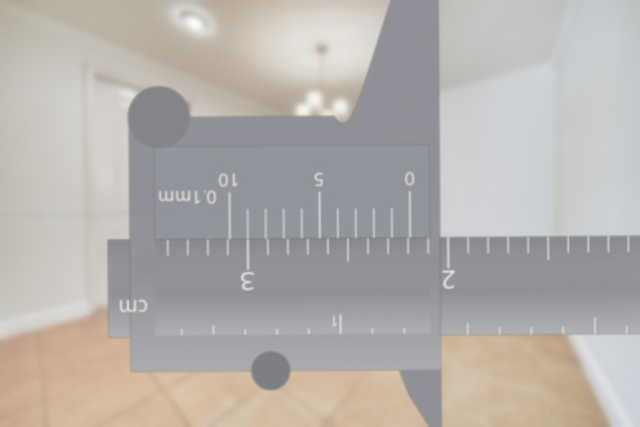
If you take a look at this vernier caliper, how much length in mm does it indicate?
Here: 21.9 mm
